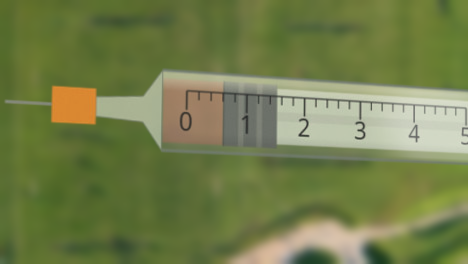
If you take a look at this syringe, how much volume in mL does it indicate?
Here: 0.6 mL
